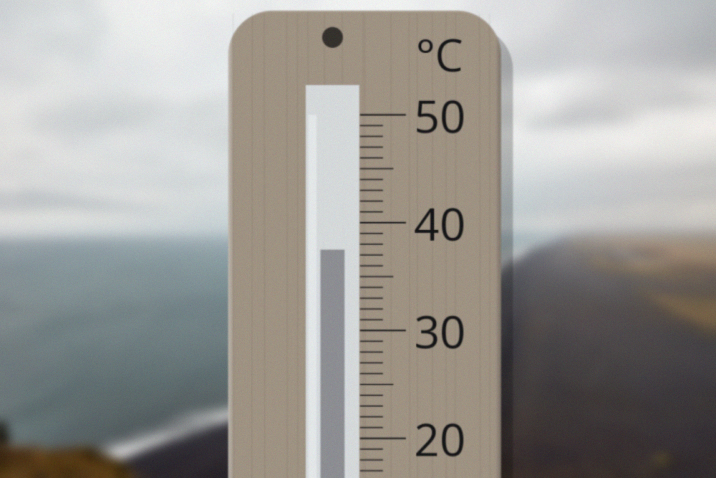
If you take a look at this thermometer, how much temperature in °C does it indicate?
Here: 37.5 °C
